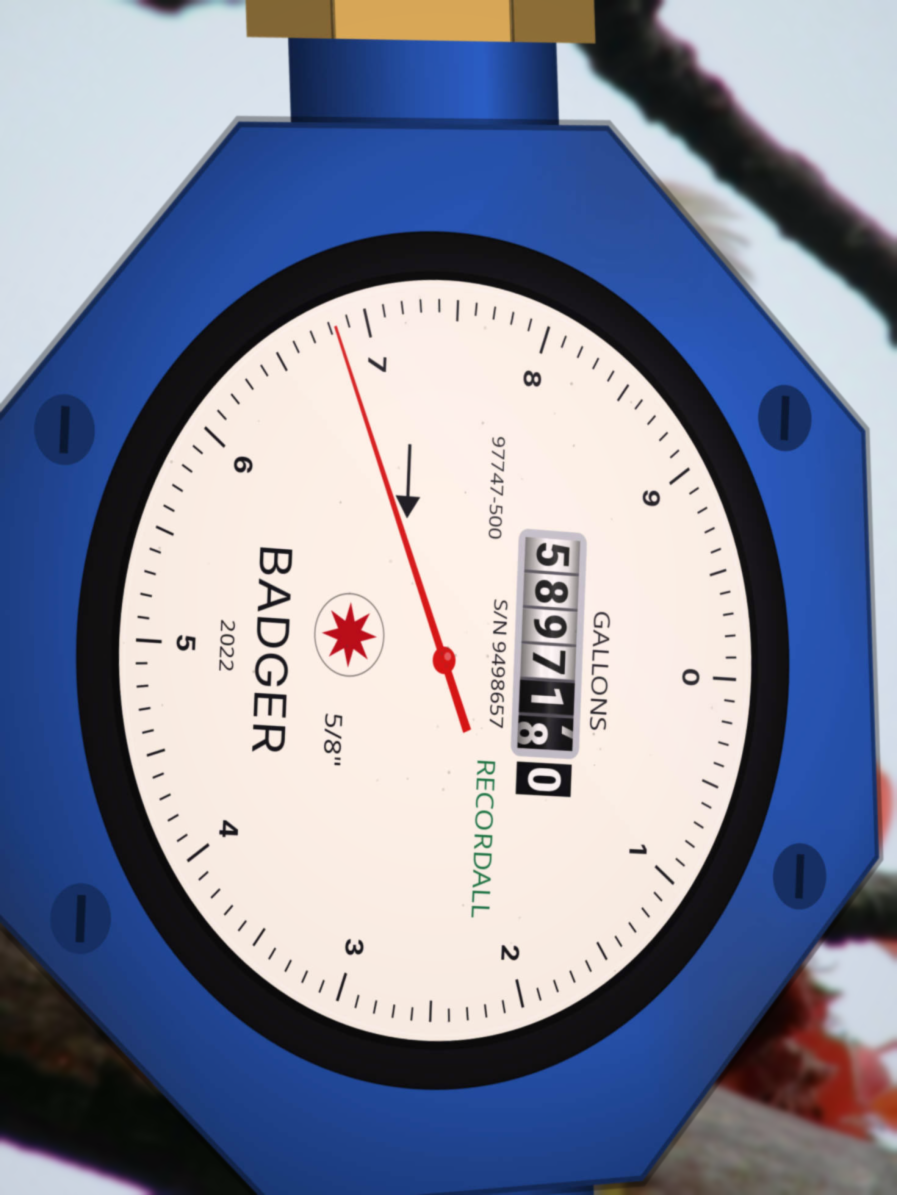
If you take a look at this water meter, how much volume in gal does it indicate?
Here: 5897176.8 gal
